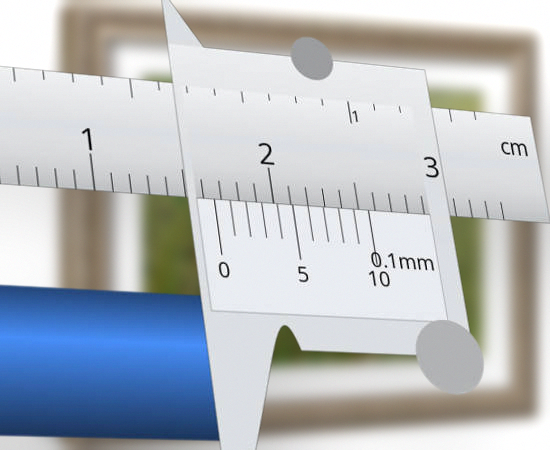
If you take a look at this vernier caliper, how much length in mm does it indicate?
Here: 16.6 mm
